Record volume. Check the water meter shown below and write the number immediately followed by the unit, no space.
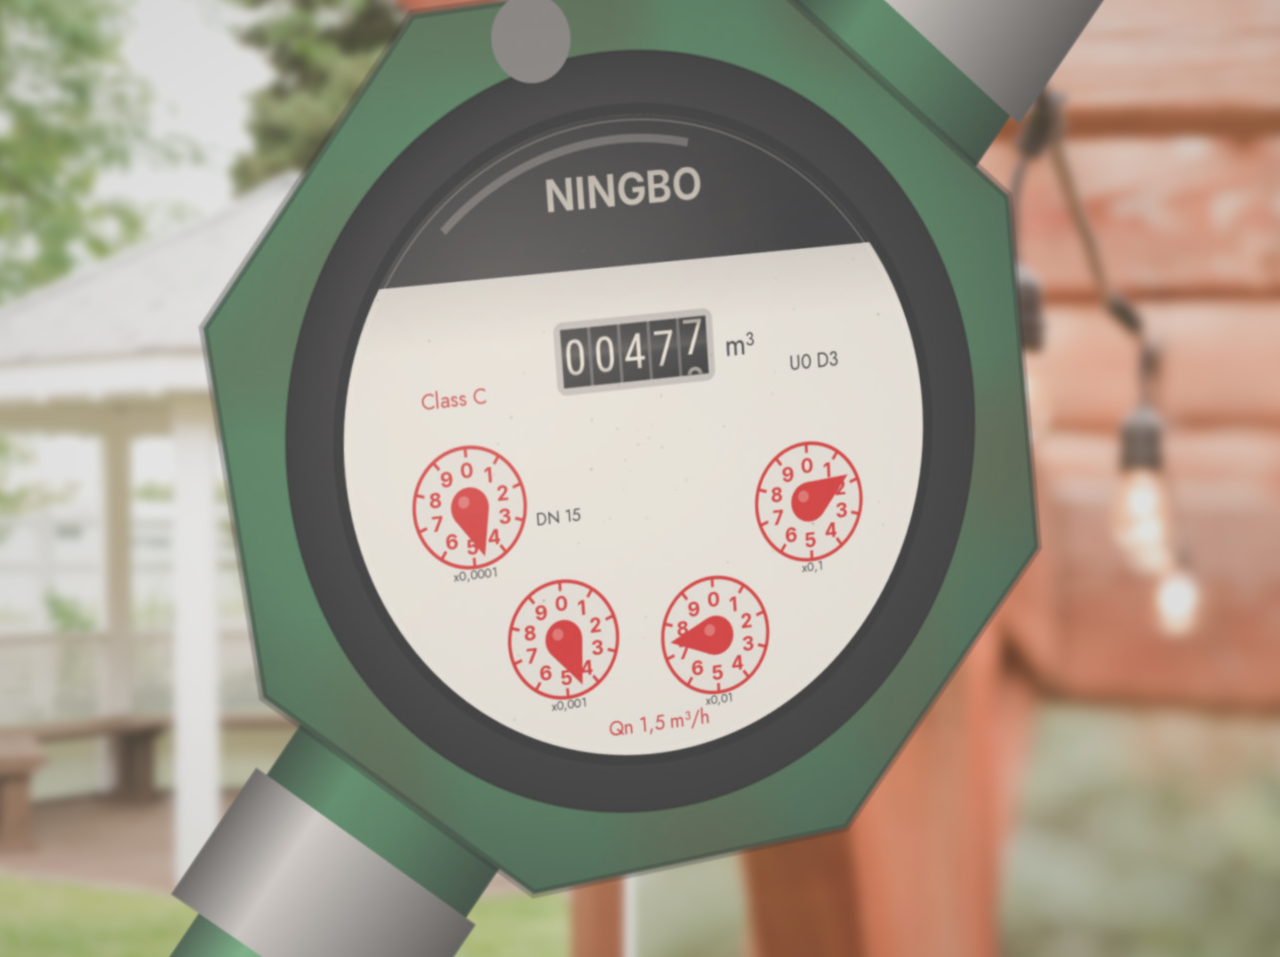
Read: 477.1744m³
